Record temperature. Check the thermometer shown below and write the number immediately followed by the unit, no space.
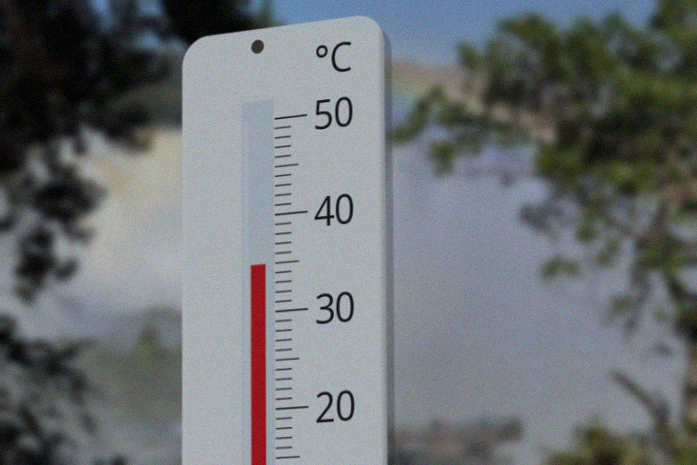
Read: 35°C
